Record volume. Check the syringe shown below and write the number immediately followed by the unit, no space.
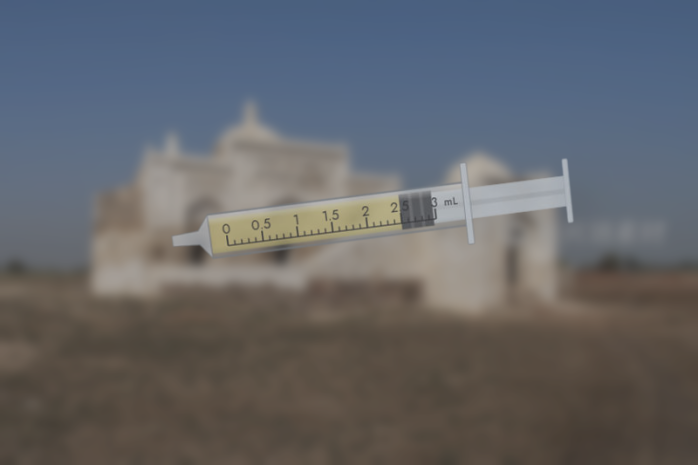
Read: 2.5mL
